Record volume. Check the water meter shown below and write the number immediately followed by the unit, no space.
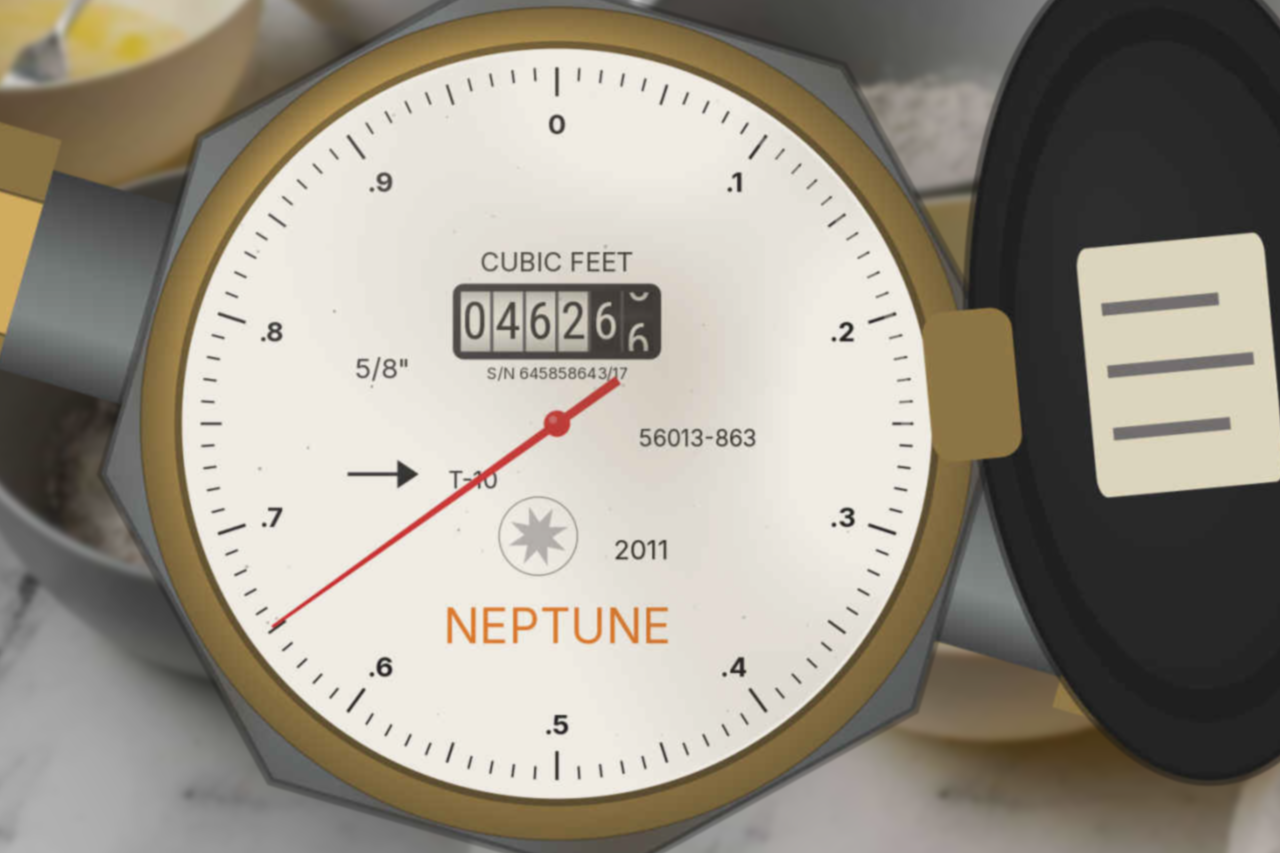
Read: 46265.65ft³
